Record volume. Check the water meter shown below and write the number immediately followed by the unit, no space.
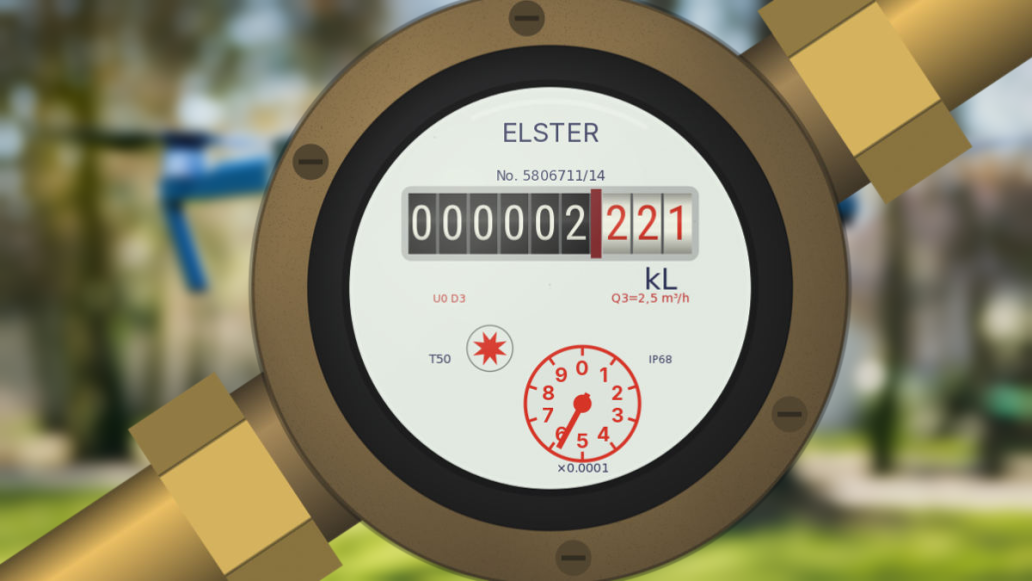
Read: 2.2215kL
